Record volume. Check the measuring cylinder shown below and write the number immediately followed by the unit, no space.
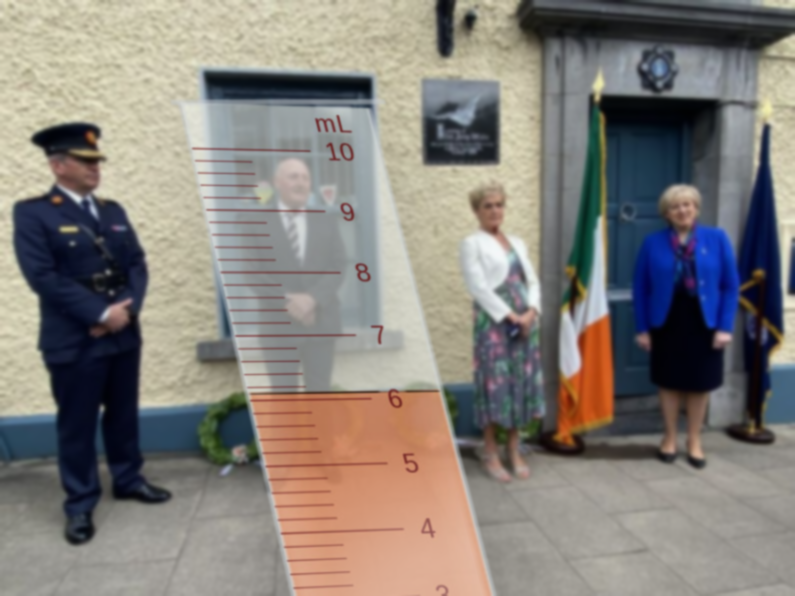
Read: 6.1mL
